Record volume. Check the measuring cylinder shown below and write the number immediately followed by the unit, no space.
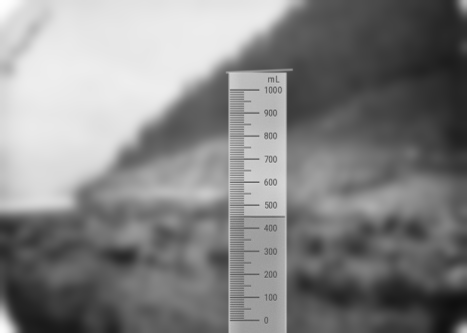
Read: 450mL
